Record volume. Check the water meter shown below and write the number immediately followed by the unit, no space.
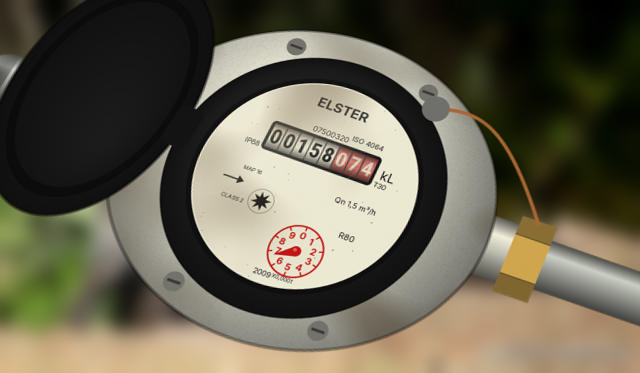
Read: 158.0746kL
